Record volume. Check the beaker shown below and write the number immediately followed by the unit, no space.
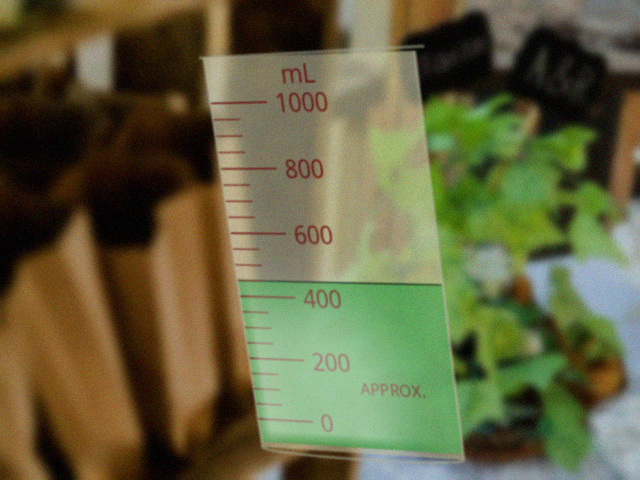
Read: 450mL
